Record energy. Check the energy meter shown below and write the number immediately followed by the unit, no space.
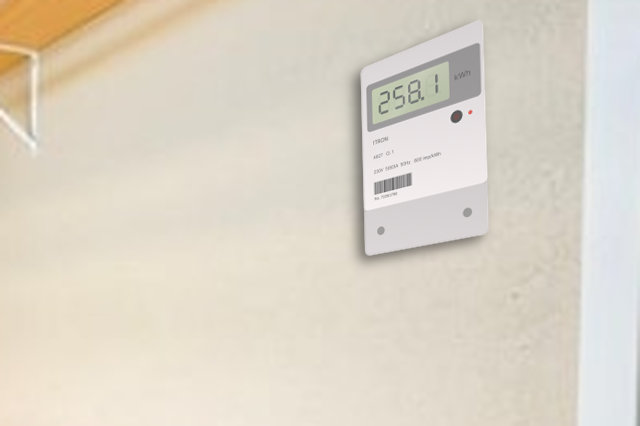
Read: 258.1kWh
